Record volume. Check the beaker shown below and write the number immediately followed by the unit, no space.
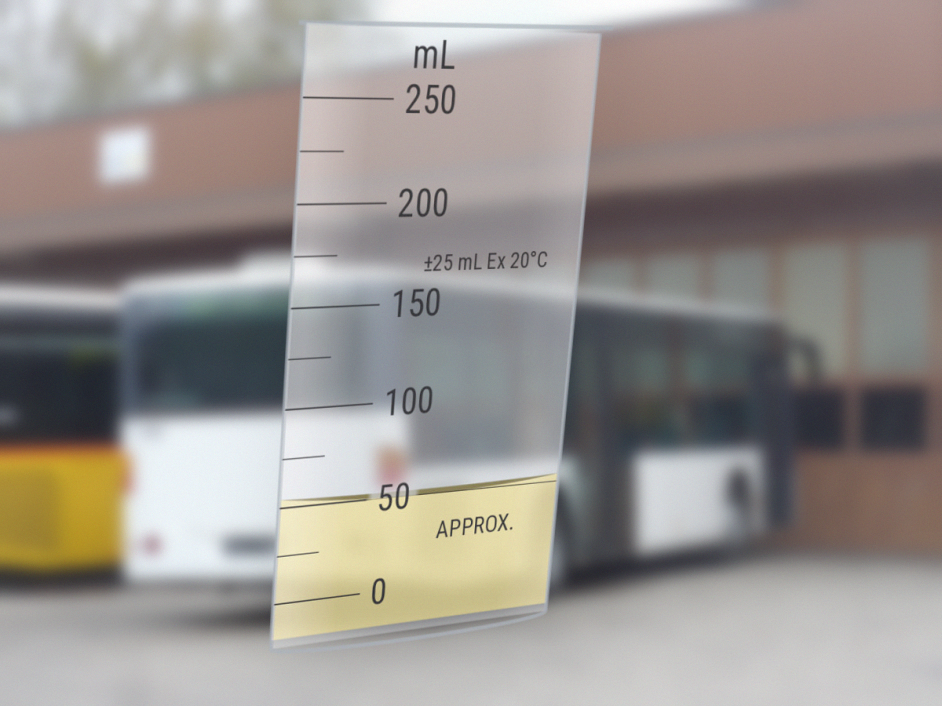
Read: 50mL
